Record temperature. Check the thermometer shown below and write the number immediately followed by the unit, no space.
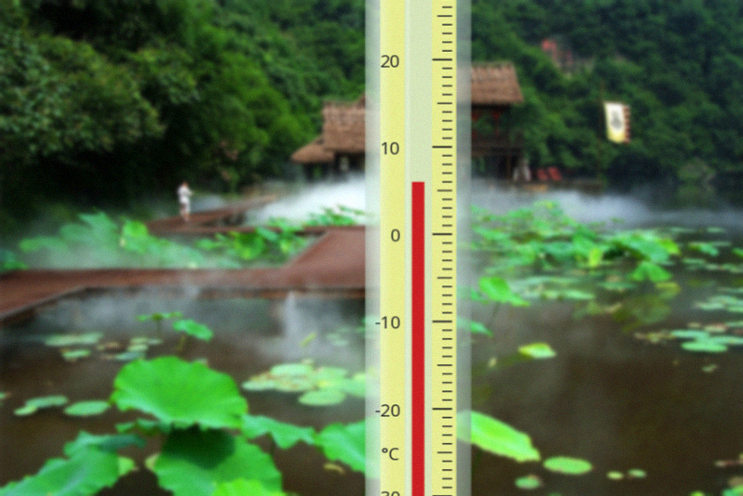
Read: 6°C
